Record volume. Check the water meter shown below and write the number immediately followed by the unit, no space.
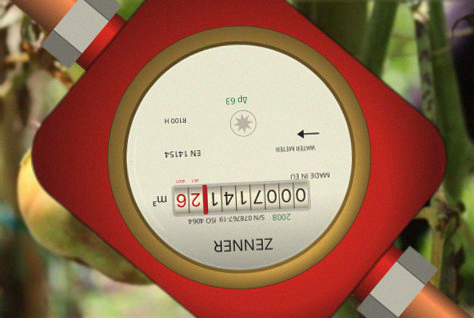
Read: 7141.26m³
